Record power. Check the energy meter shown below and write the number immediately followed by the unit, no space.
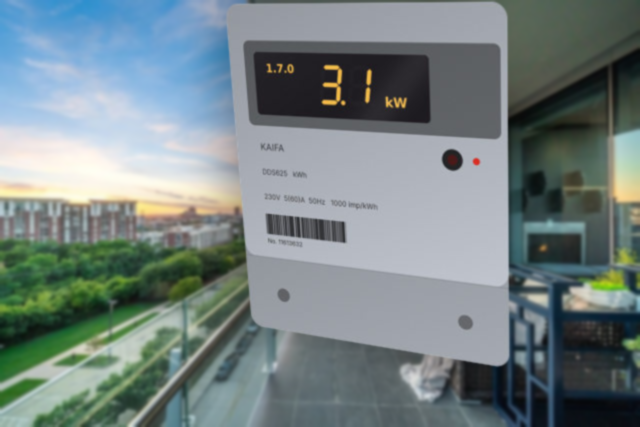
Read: 3.1kW
